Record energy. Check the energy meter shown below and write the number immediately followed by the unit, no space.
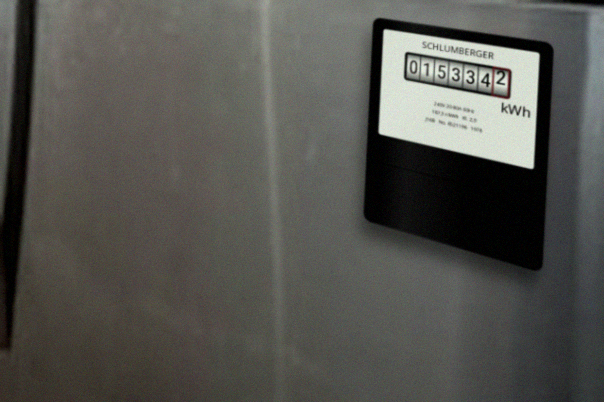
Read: 15334.2kWh
